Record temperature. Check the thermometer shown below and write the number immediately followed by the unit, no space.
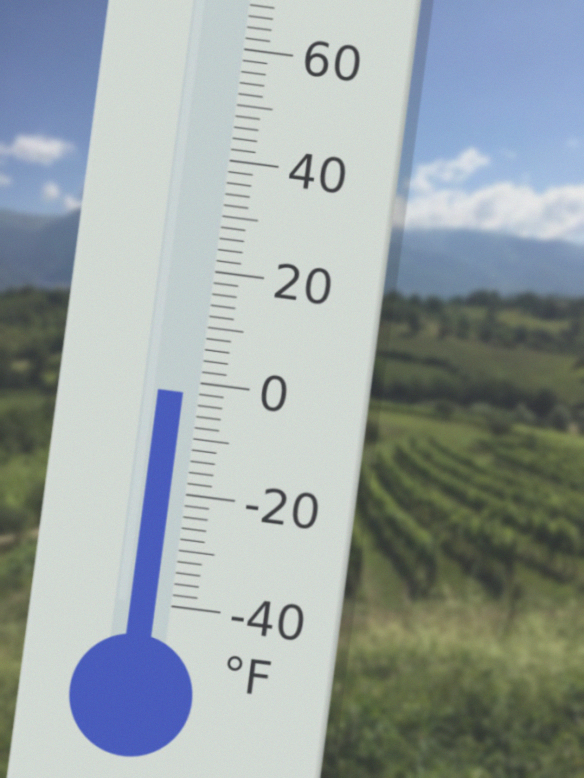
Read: -2°F
